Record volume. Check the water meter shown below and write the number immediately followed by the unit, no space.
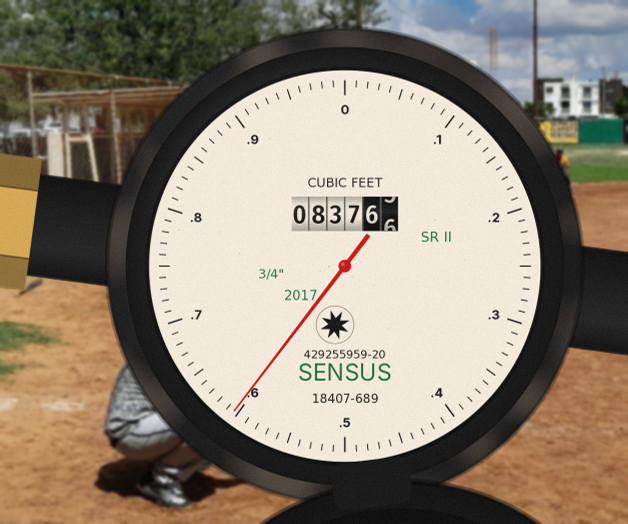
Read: 83765.60ft³
